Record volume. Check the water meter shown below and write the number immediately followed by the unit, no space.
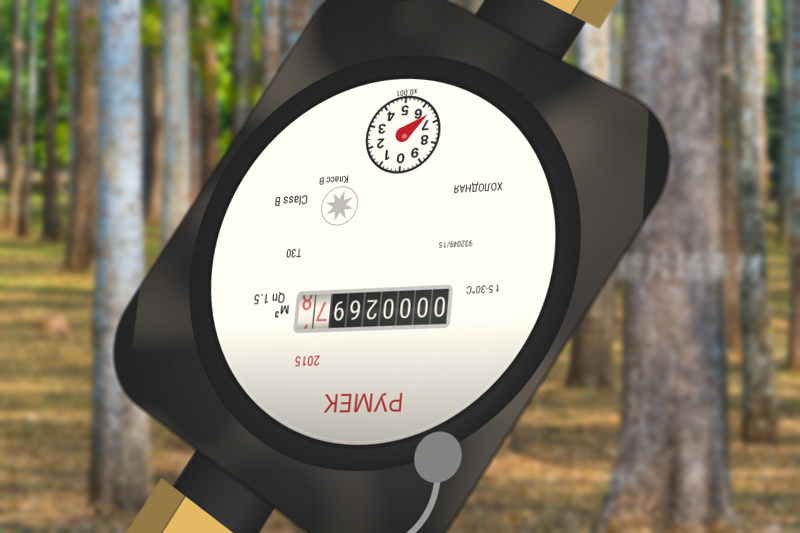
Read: 269.776m³
